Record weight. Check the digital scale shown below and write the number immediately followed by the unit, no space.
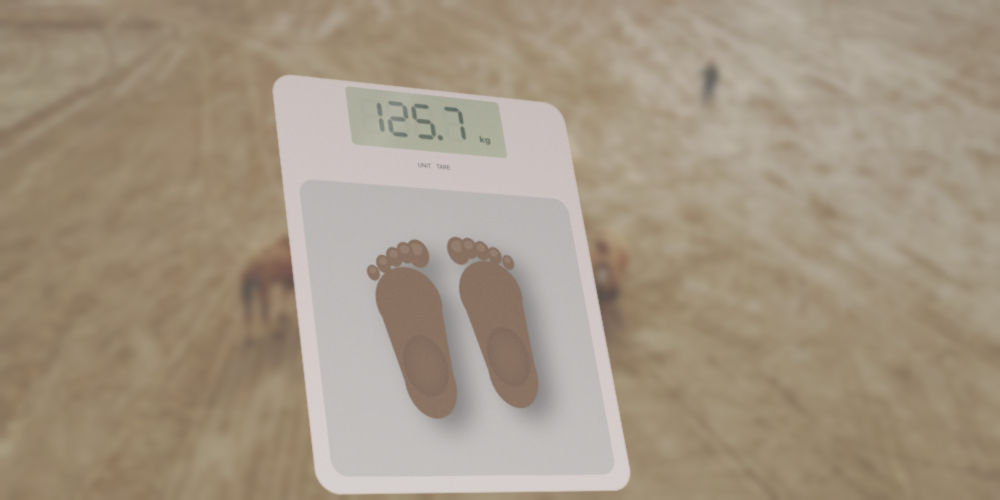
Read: 125.7kg
